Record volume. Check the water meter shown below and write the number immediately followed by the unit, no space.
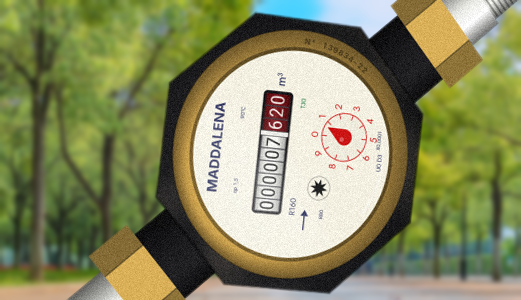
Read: 7.6200m³
